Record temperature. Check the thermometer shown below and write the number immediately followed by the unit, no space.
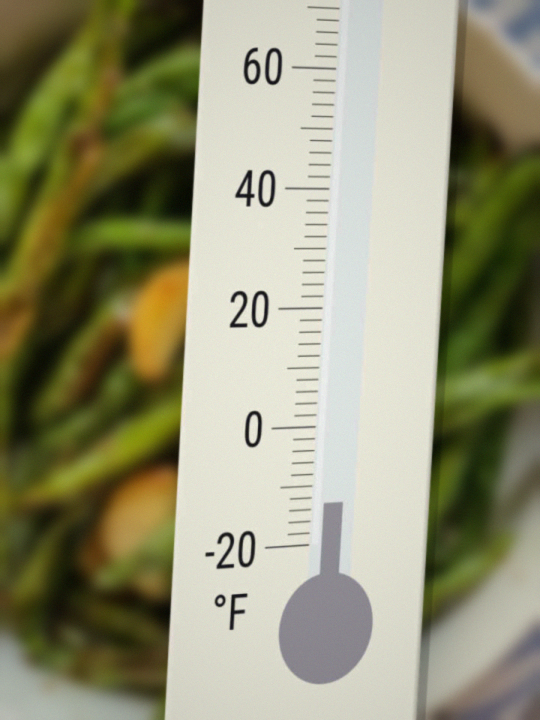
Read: -13°F
